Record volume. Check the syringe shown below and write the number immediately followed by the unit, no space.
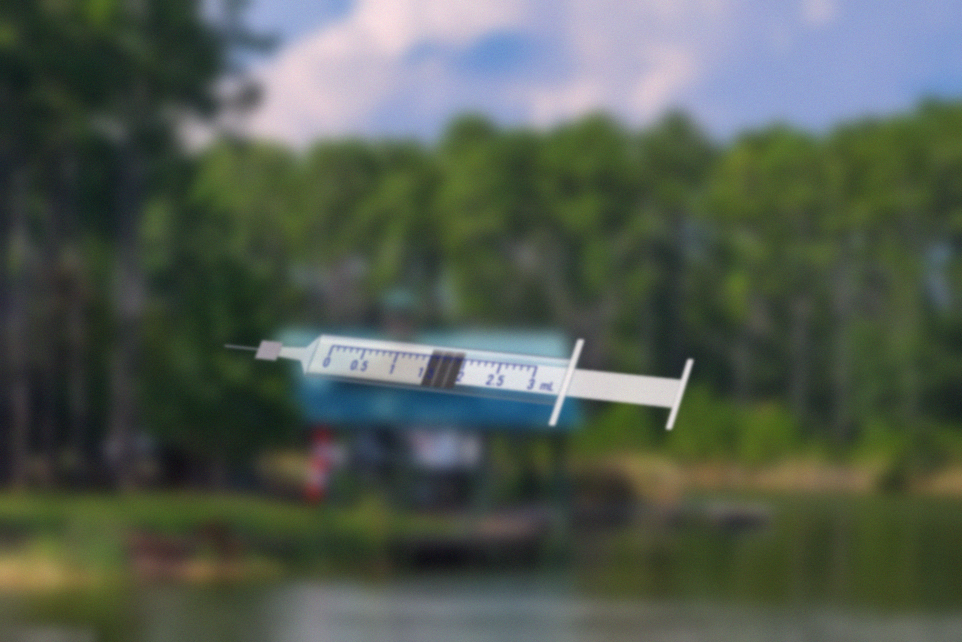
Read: 1.5mL
